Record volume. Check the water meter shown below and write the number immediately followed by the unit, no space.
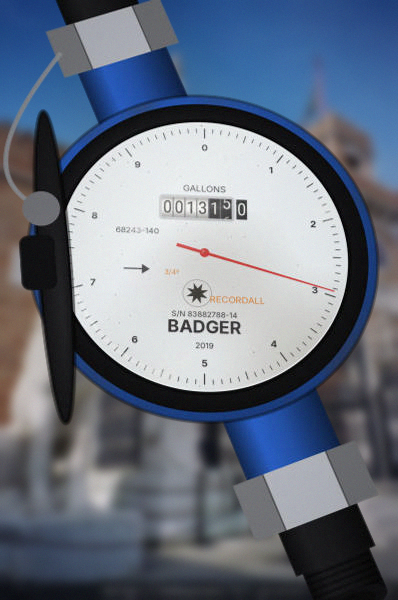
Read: 13152.9gal
